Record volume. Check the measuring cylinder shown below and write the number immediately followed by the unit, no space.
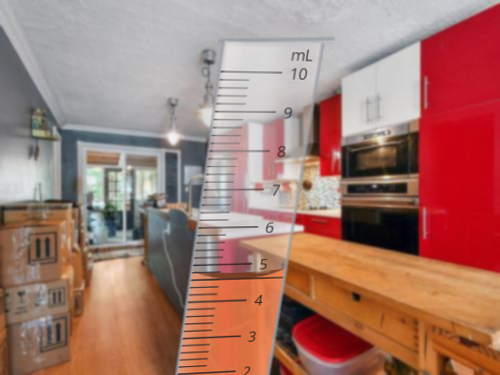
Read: 4.6mL
